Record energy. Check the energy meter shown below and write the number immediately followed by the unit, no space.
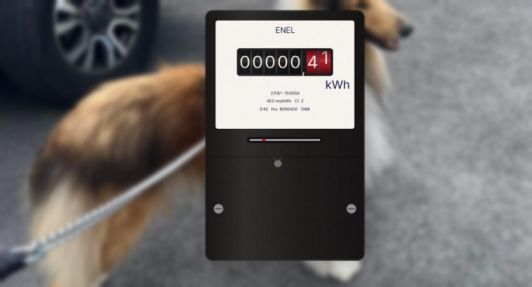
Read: 0.41kWh
